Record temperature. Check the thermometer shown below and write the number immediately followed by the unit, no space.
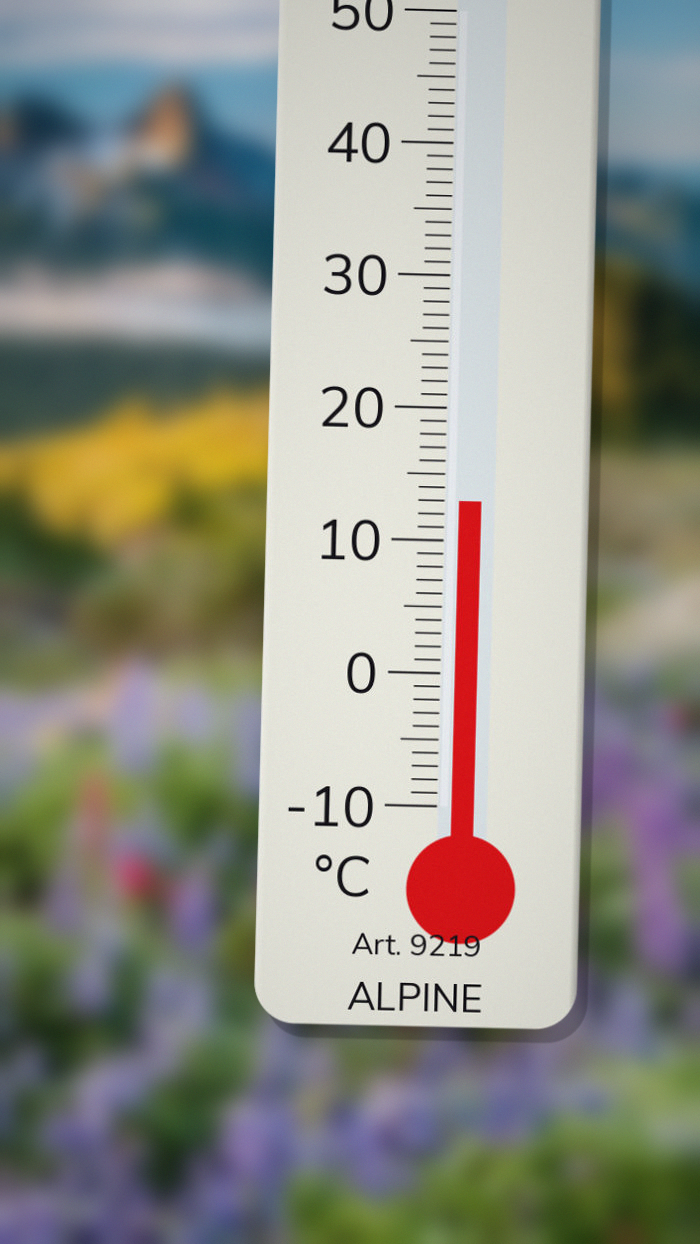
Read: 13°C
